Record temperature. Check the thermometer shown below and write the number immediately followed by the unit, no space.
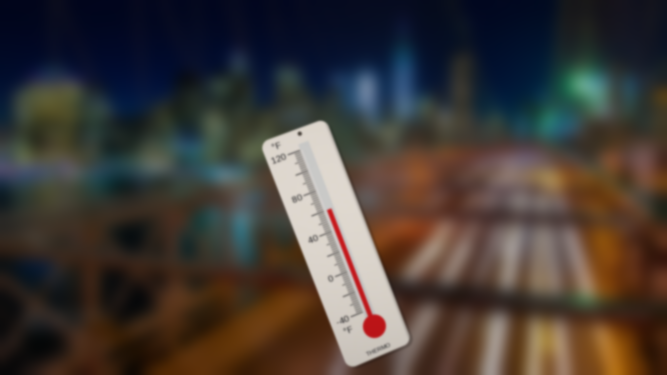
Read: 60°F
